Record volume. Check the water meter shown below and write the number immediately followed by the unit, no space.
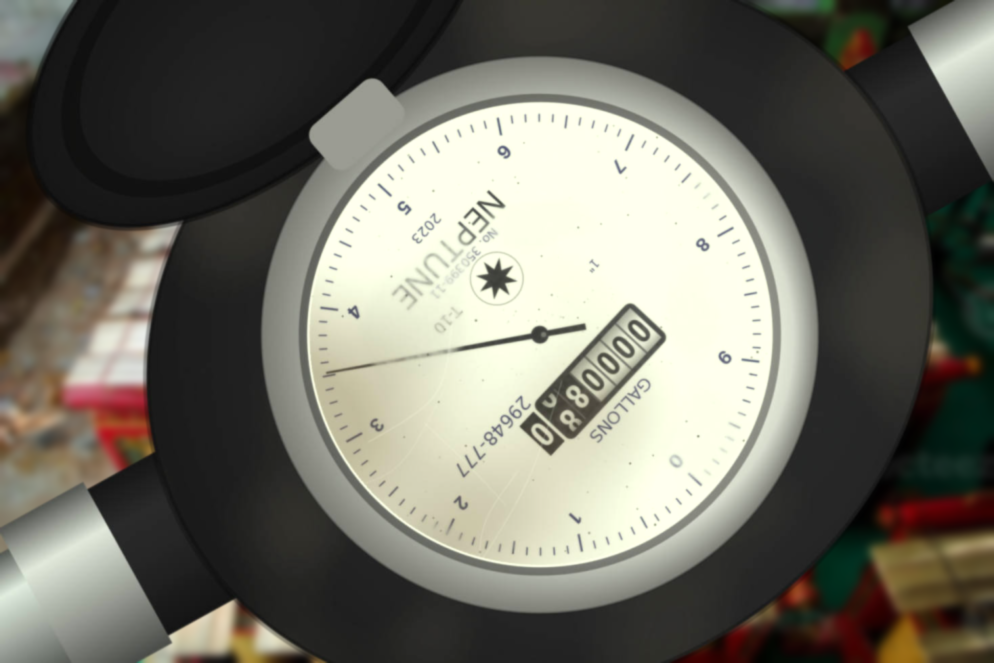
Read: 883.5gal
